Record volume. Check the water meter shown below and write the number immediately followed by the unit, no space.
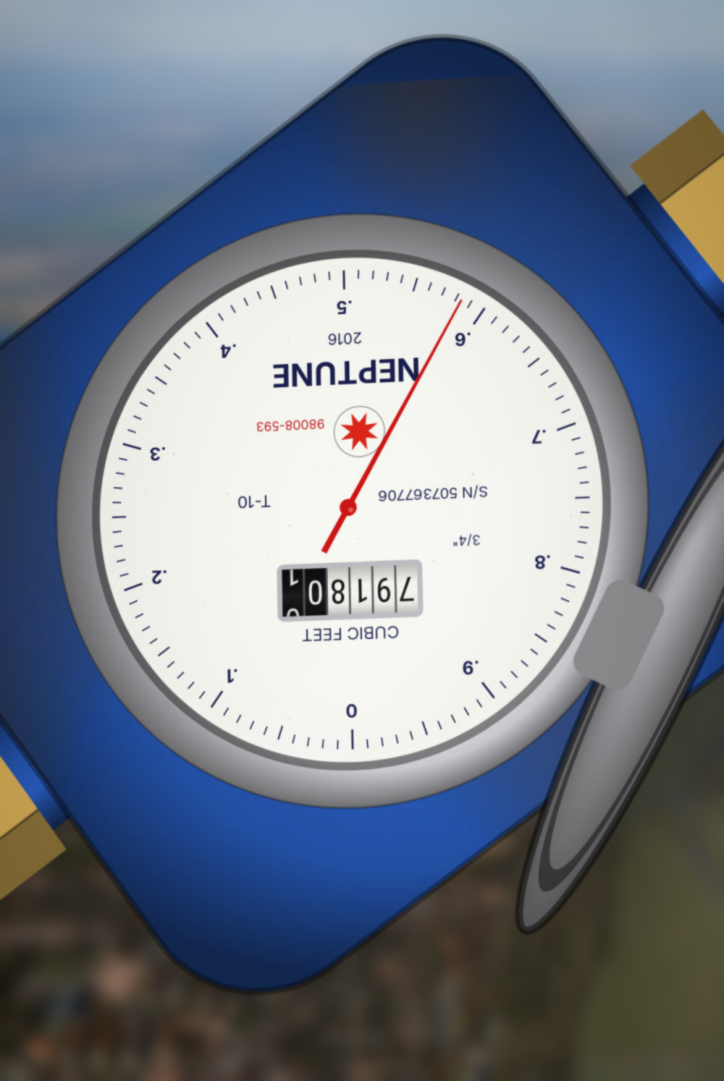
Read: 791800.58ft³
